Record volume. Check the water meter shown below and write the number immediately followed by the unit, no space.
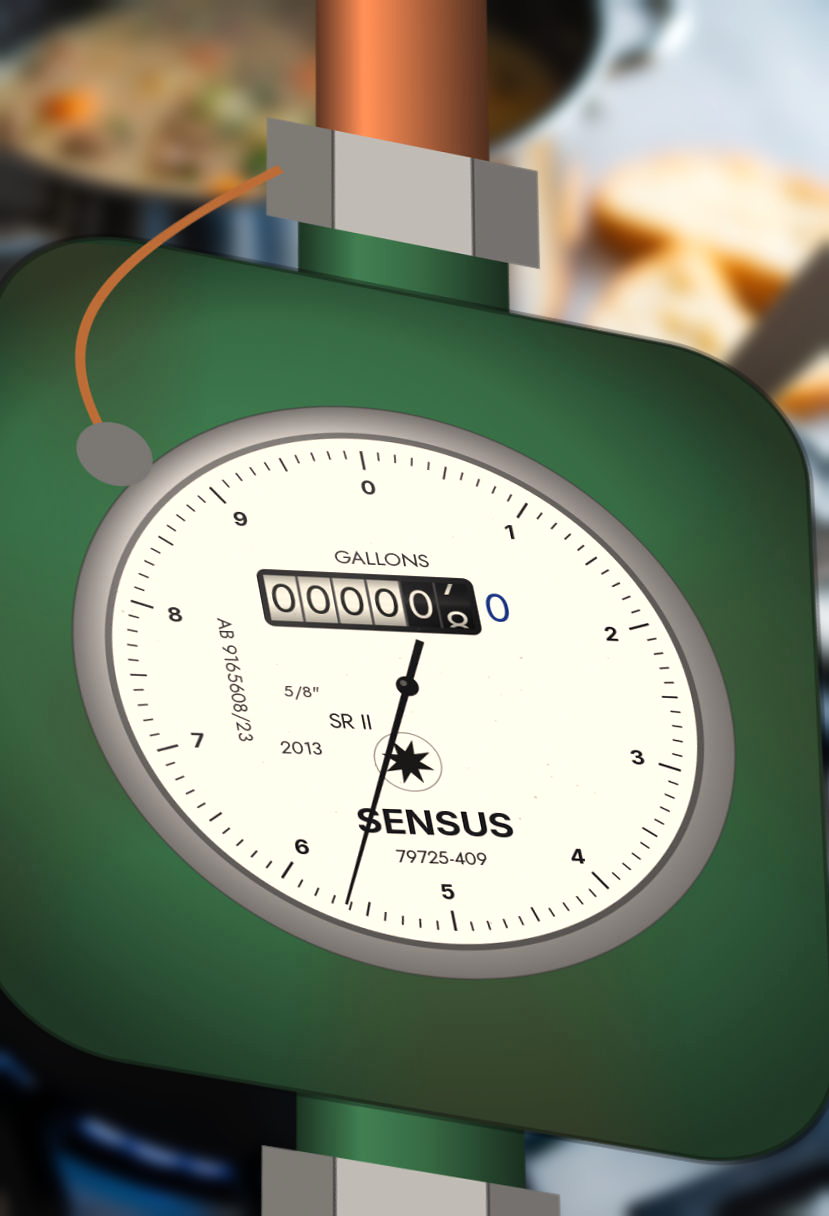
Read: 75.6gal
